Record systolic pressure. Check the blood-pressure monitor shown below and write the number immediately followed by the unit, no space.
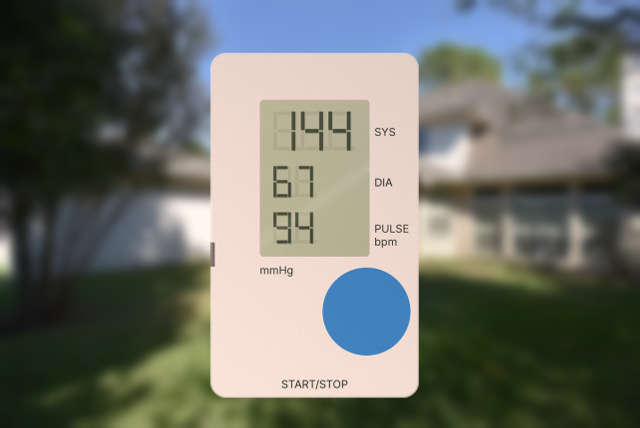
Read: 144mmHg
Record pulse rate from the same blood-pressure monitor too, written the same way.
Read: 94bpm
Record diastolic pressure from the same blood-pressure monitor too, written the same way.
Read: 67mmHg
